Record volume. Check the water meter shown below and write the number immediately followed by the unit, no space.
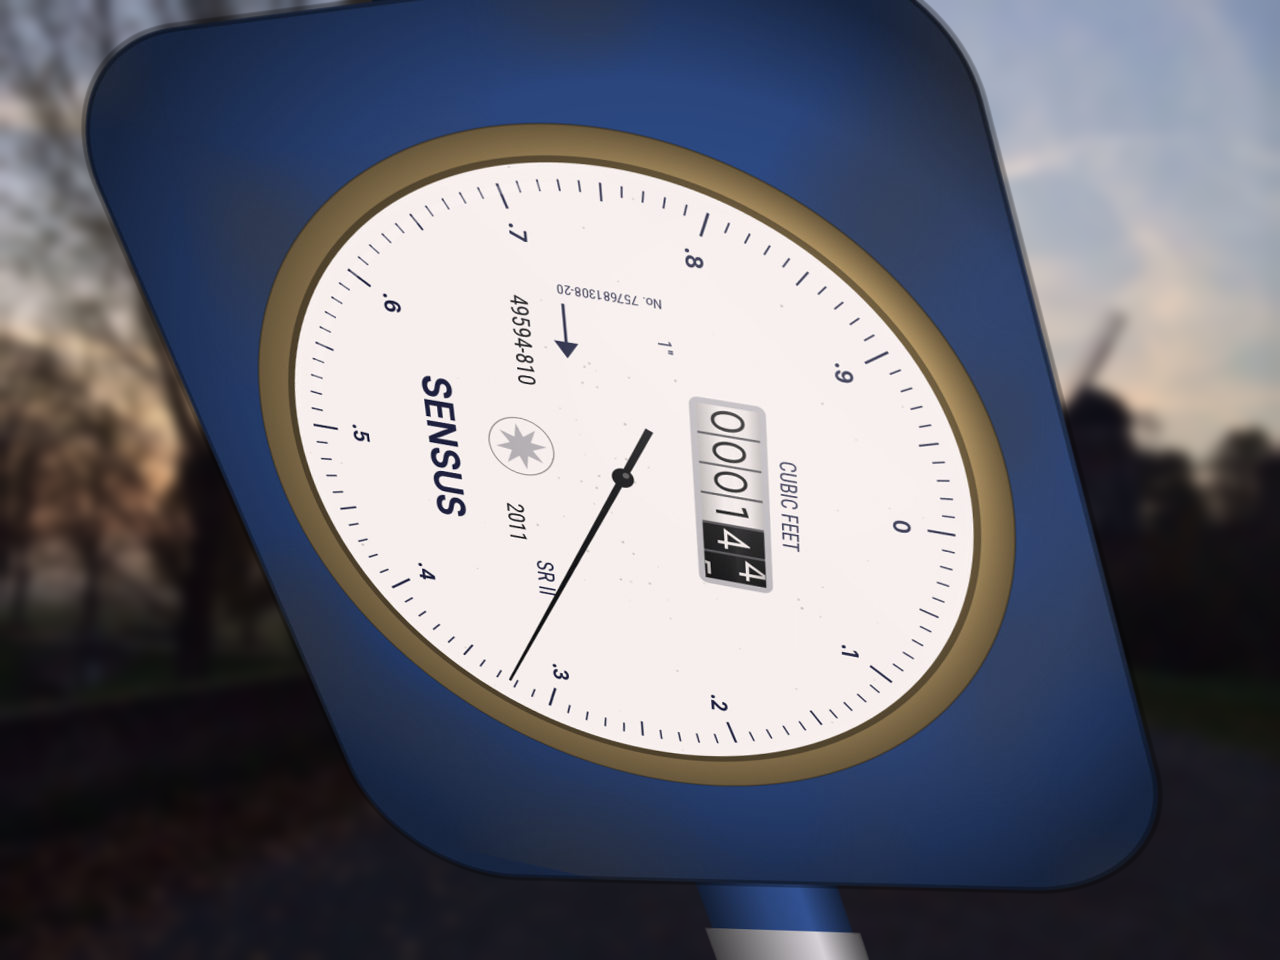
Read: 144.32ft³
